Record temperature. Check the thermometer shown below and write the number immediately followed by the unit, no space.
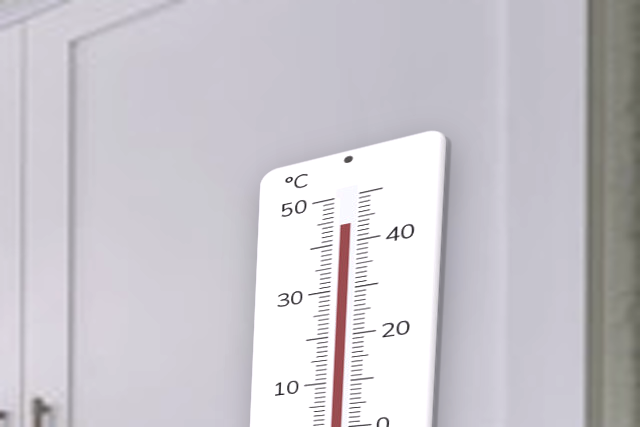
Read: 44°C
